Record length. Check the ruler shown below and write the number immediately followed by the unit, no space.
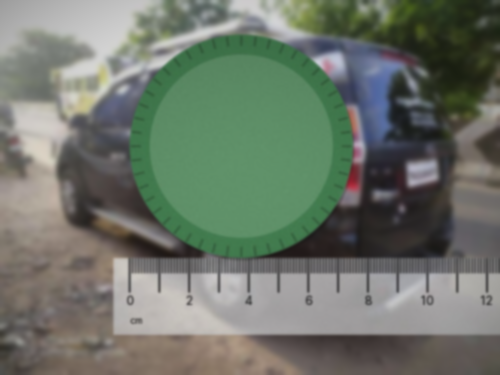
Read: 7.5cm
